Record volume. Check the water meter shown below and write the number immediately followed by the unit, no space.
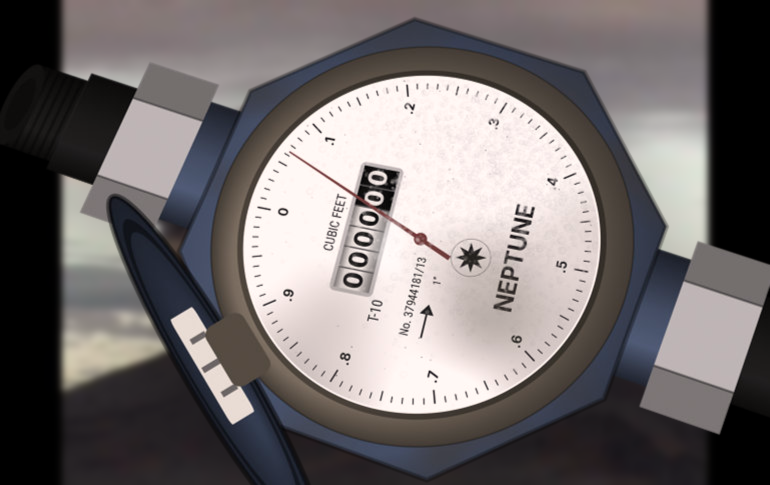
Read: 0.06ft³
